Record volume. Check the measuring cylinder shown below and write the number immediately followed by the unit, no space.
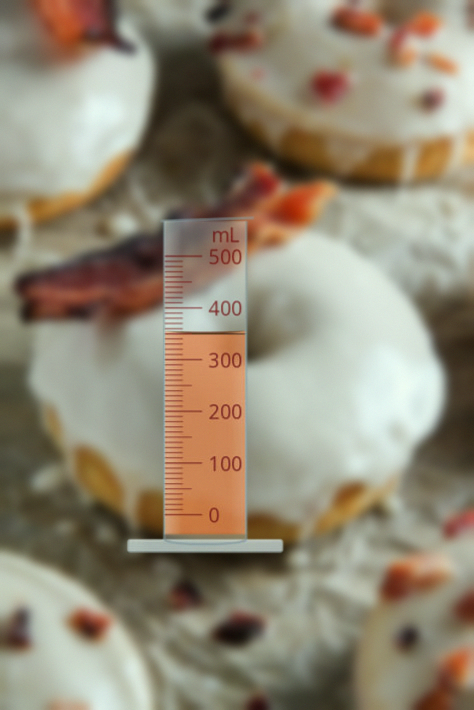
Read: 350mL
